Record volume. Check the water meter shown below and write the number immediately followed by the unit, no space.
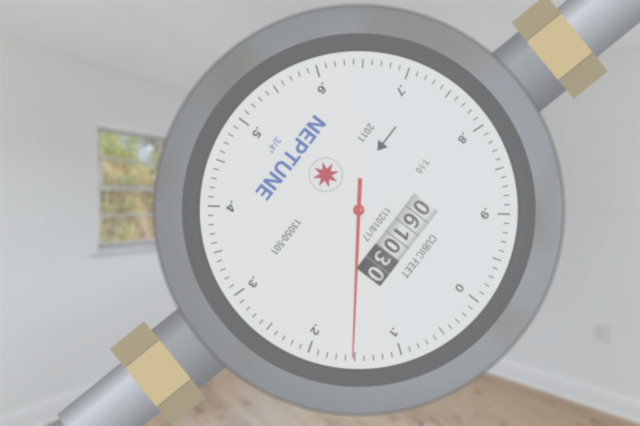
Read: 61030.15ft³
